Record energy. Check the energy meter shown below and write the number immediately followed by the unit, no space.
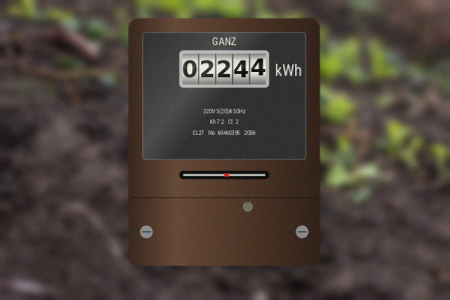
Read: 2244kWh
